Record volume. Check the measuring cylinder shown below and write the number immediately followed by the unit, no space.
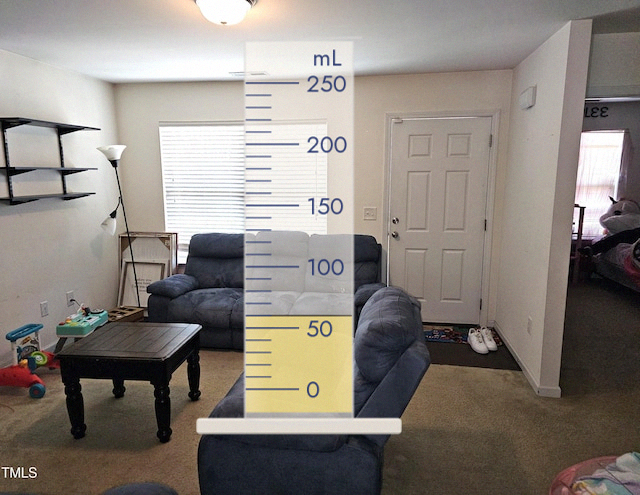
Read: 60mL
